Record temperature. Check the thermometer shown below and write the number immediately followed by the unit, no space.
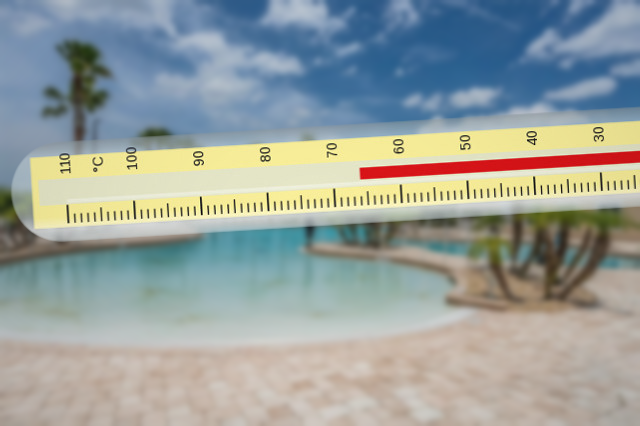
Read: 66°C
